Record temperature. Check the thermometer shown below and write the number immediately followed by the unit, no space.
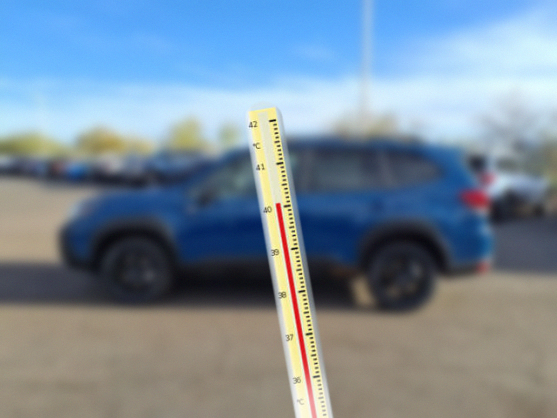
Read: 40.1°C
